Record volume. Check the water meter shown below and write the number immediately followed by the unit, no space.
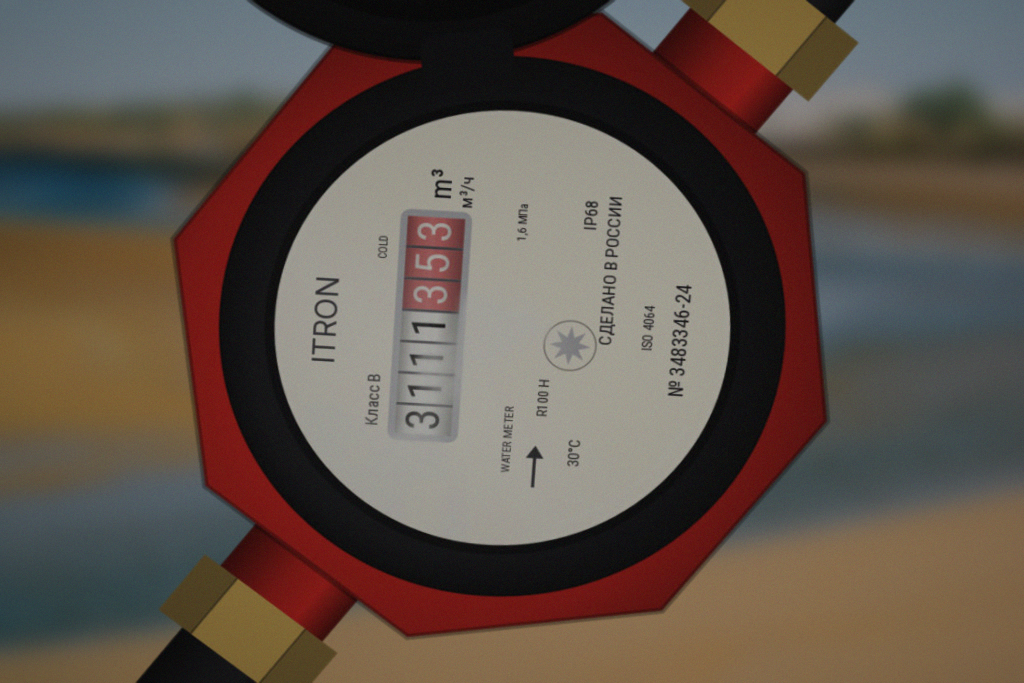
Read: 3111.353m³
